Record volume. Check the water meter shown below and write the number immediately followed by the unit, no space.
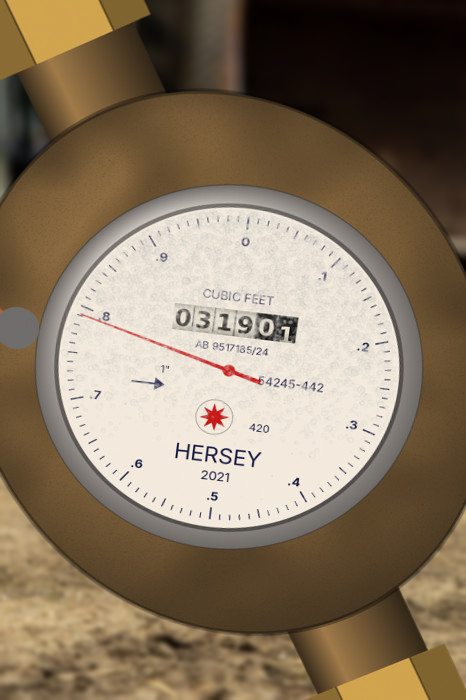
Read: 31900.79ft³
